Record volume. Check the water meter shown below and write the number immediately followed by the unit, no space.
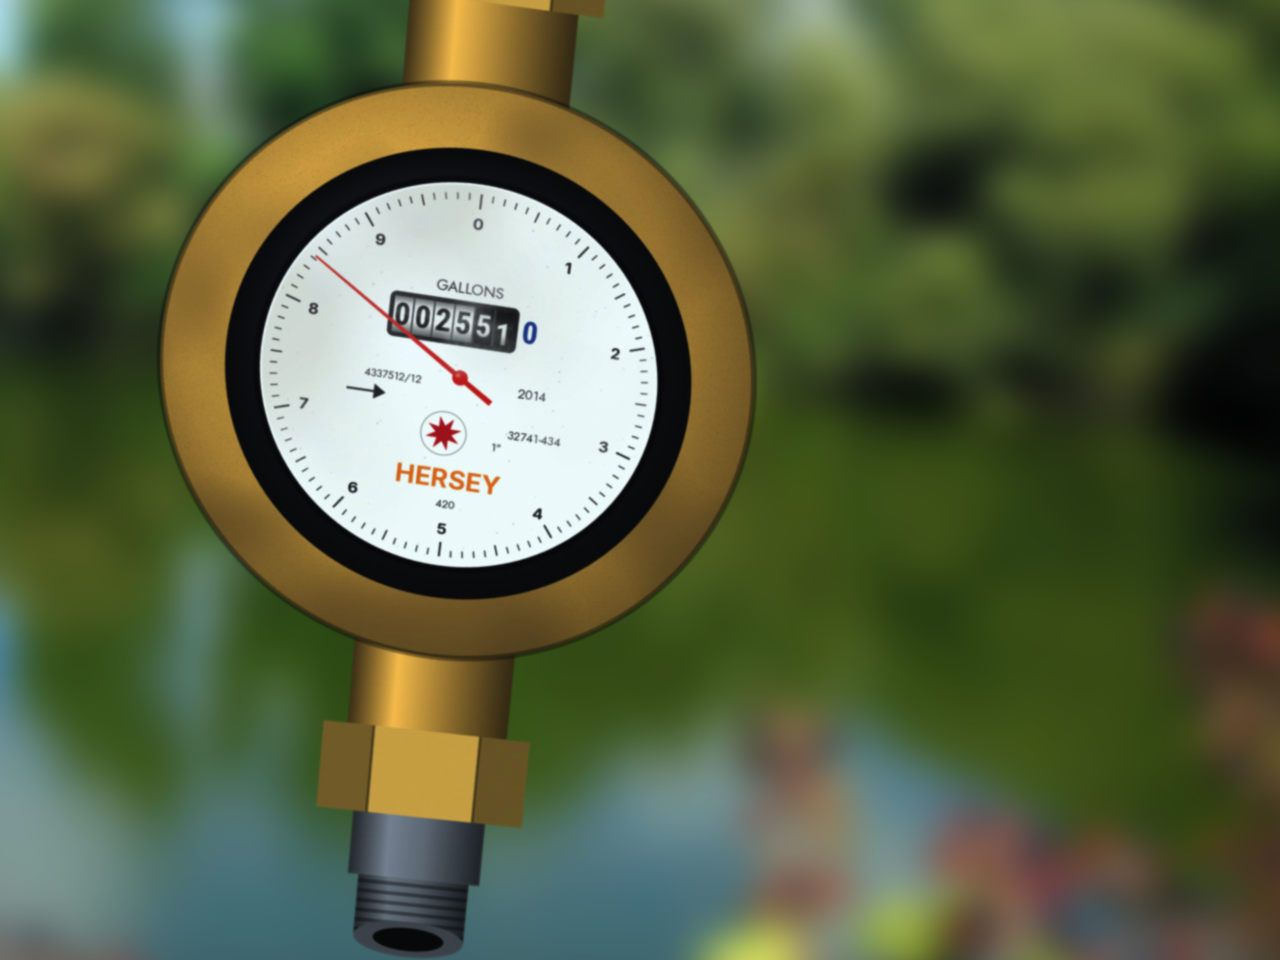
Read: 25508.4gal
